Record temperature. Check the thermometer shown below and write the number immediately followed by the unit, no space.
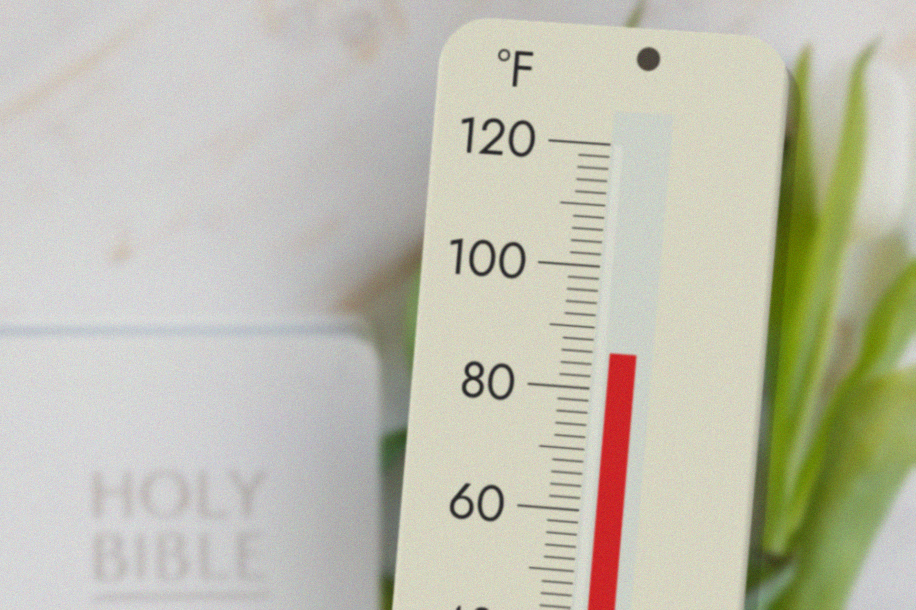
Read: 86°F
